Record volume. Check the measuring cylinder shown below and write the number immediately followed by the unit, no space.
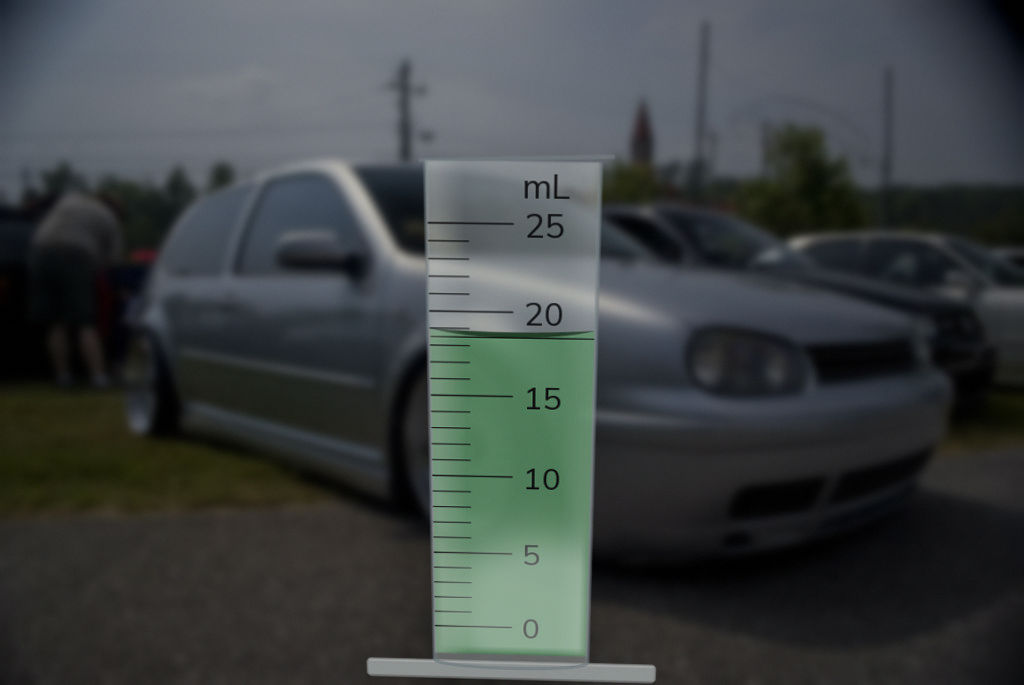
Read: 18.5mL
